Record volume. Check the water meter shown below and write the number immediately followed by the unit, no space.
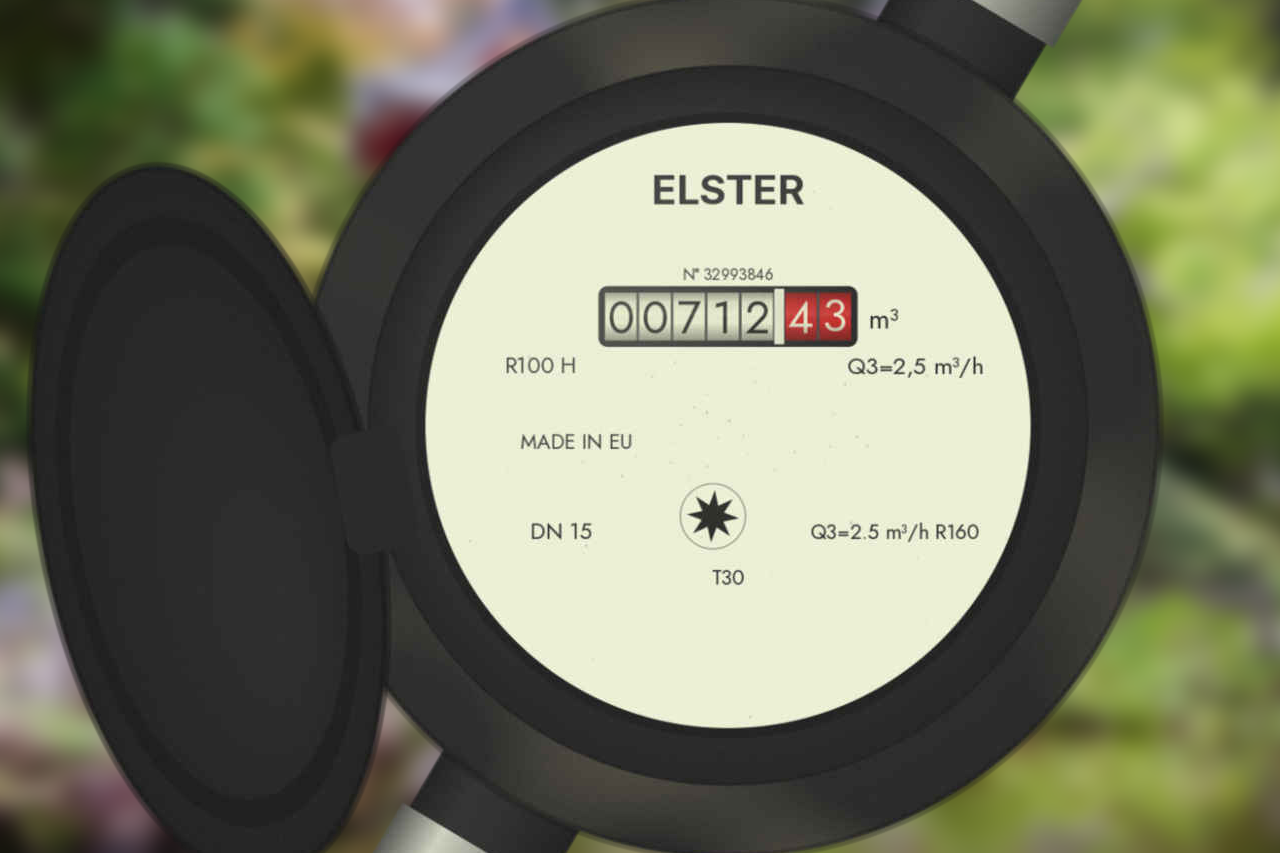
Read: 712.43m³
